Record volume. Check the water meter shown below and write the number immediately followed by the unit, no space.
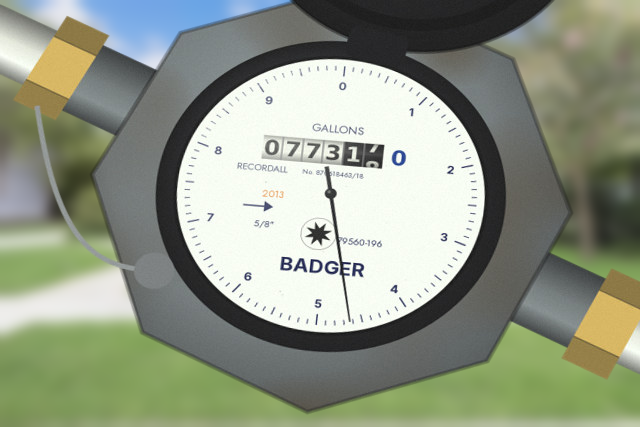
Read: 773174.6gal
